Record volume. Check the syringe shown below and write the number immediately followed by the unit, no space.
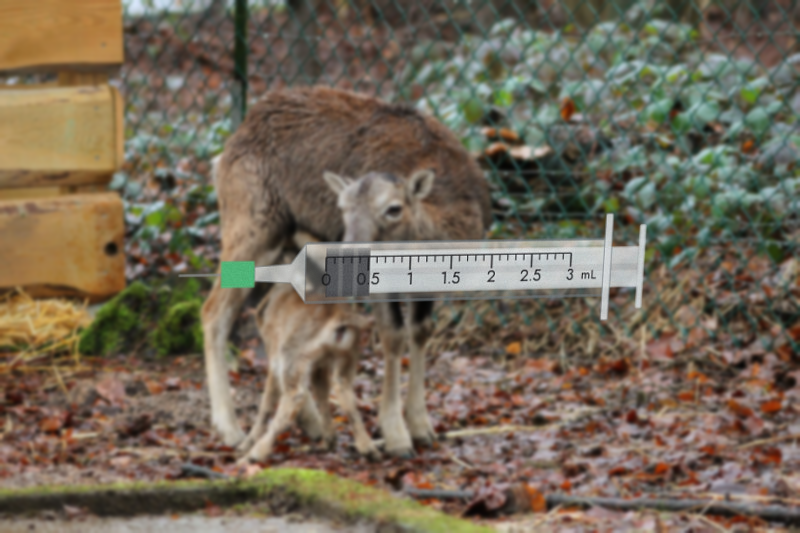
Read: 0mL
